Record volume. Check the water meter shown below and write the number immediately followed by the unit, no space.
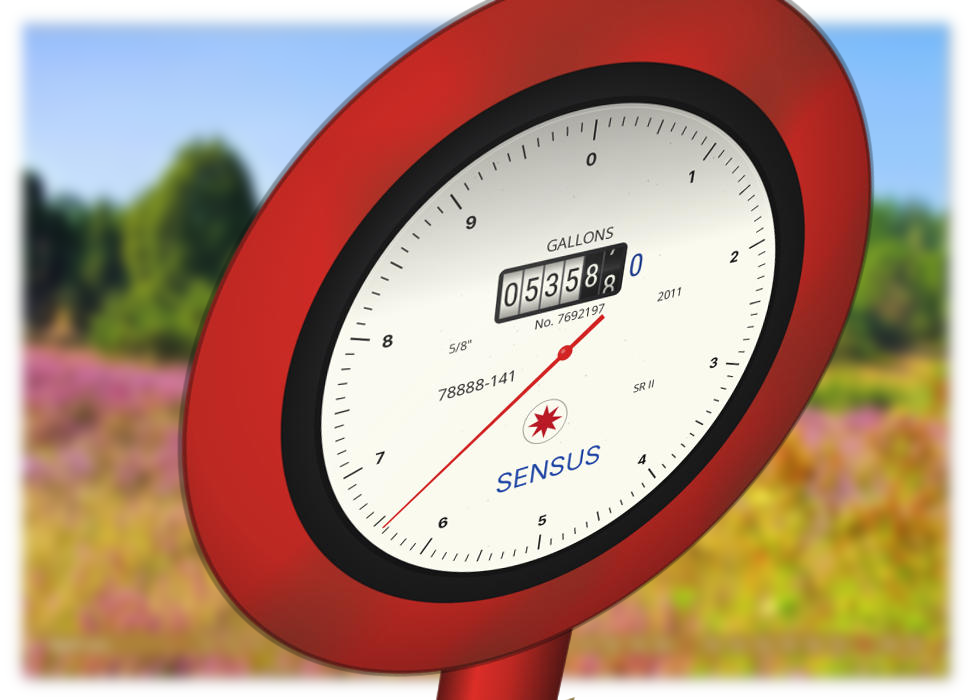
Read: 535876.4gal
